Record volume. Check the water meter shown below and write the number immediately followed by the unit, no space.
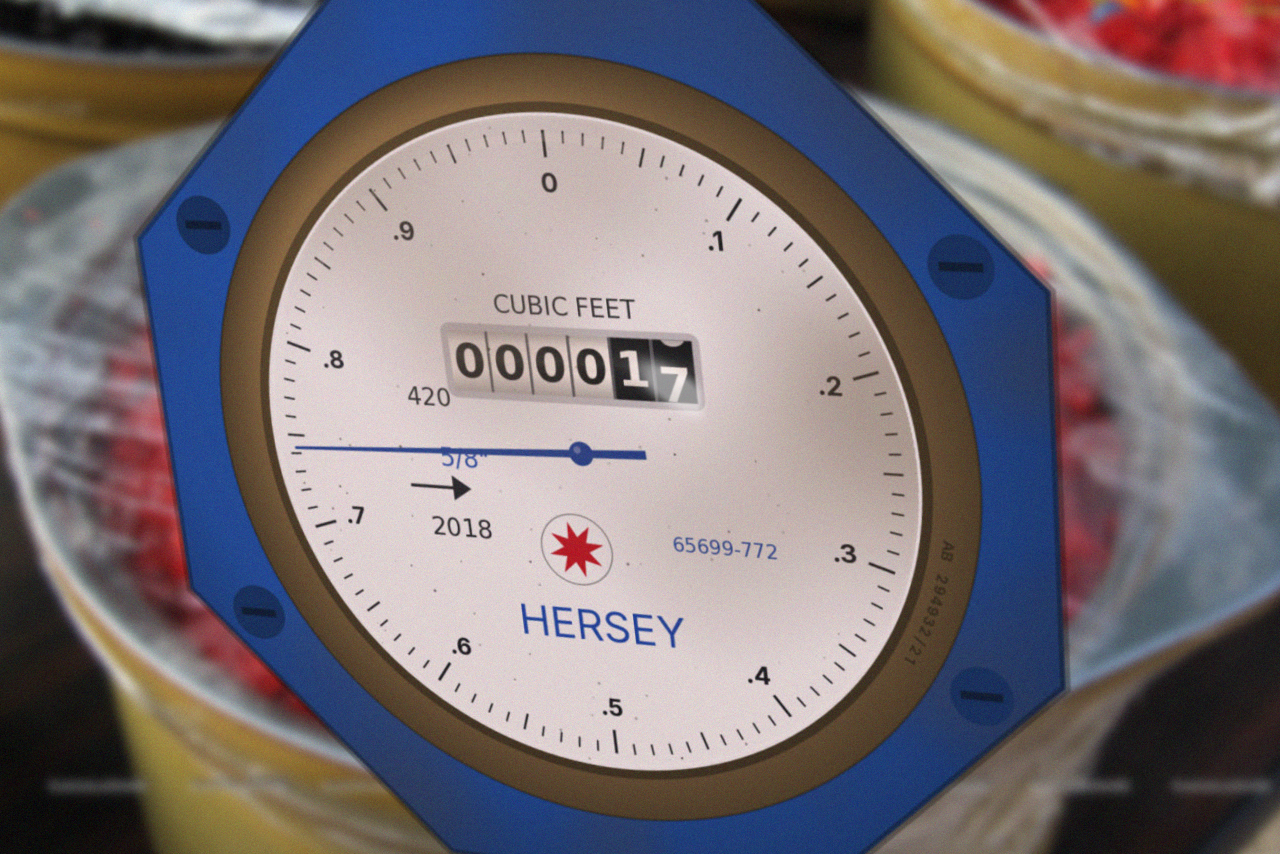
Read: 16.74ft³
